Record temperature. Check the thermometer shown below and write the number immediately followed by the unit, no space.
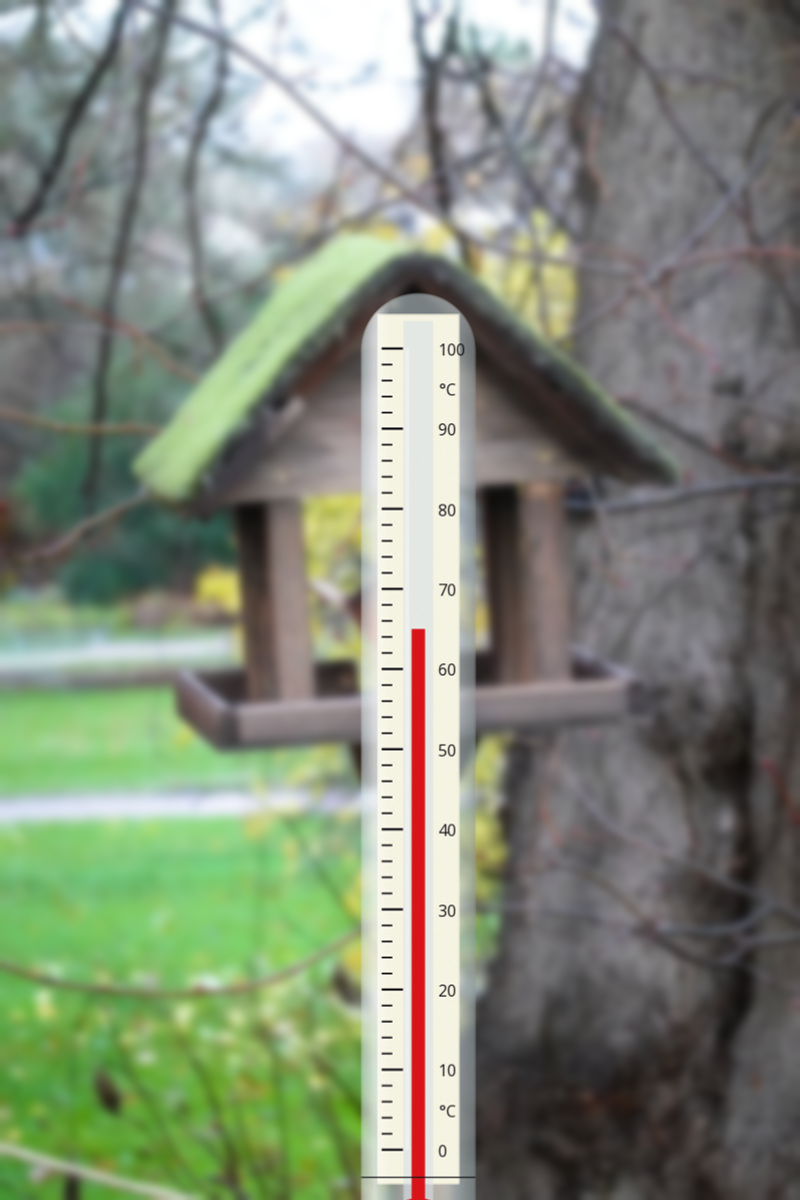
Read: 65°C
